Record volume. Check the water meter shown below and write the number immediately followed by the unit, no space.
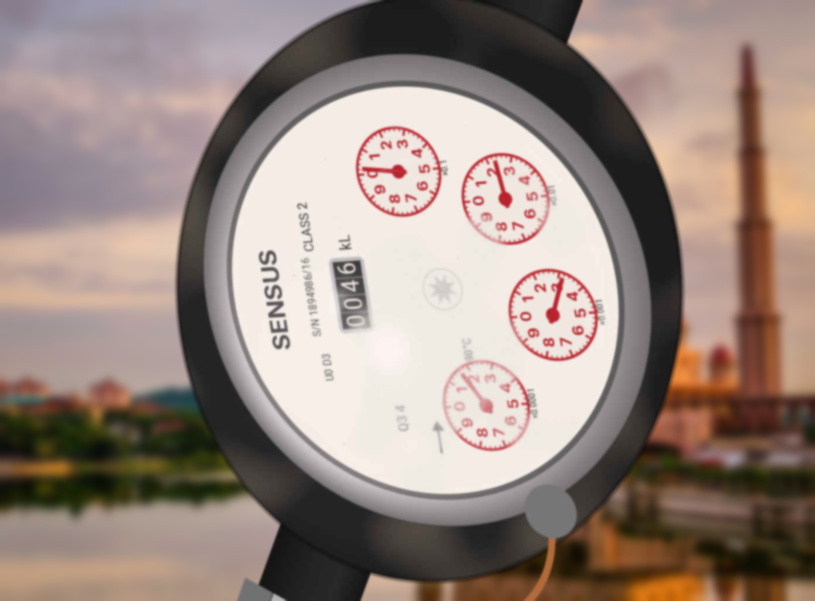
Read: 46.0231kL
